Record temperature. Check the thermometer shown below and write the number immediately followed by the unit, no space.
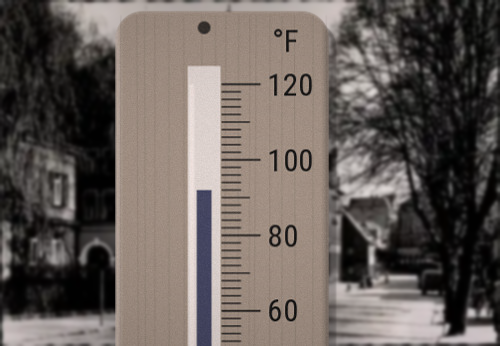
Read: 92°F
